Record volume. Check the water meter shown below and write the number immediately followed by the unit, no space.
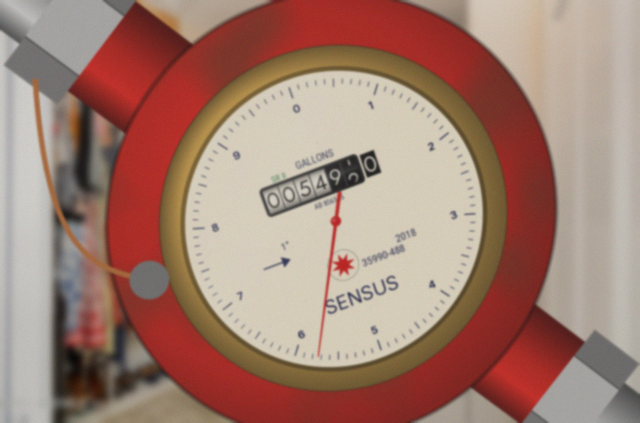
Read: 54915.7gal
